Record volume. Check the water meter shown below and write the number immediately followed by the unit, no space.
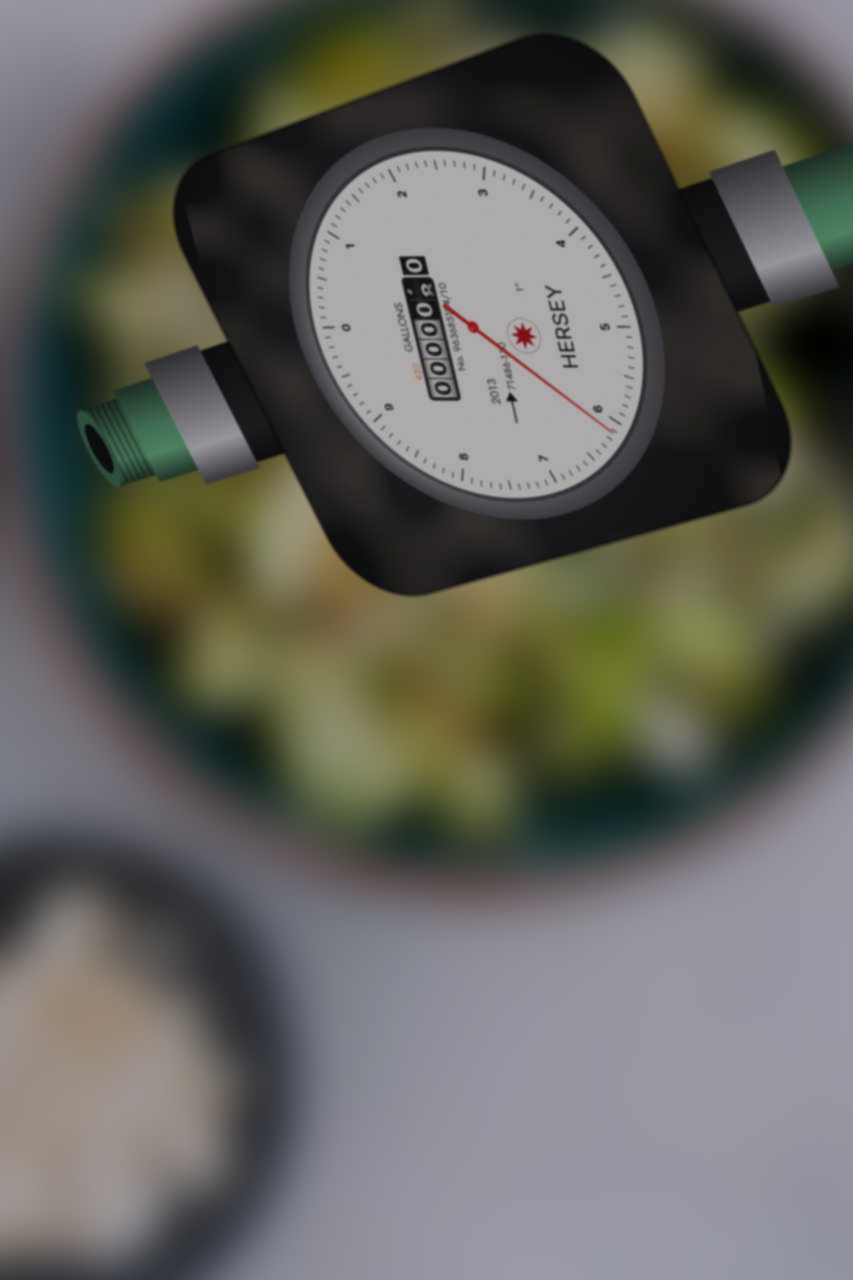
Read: 76.1gal
